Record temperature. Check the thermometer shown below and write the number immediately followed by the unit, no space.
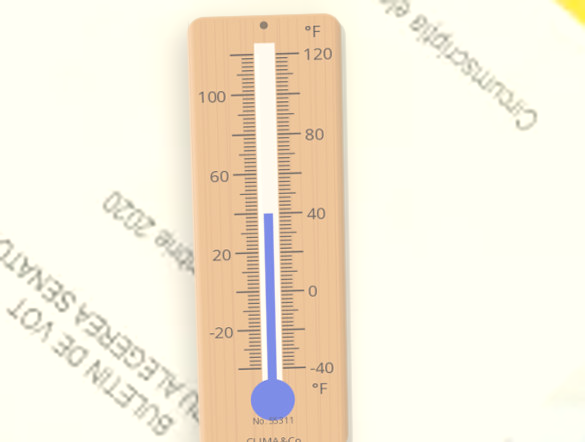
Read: 40°F
